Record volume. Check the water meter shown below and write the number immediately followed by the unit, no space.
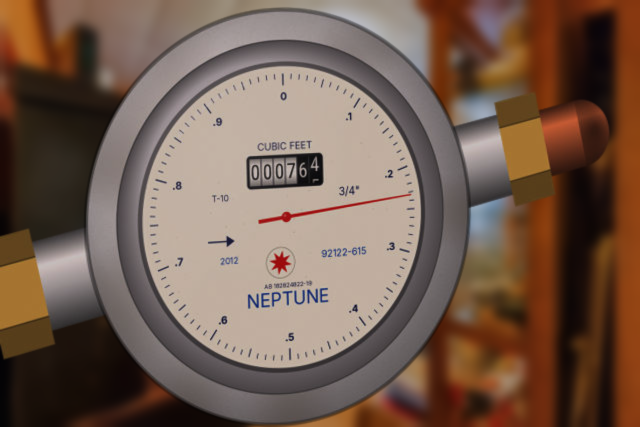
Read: 764.23ft³
